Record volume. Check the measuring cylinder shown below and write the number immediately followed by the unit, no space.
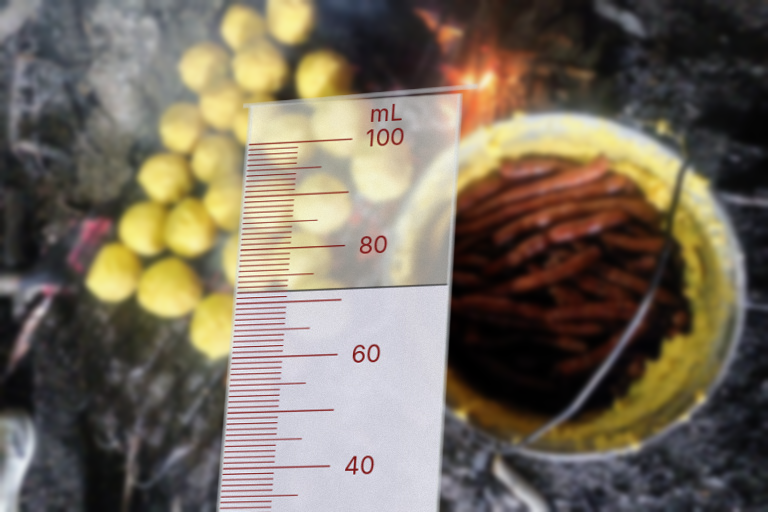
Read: 72mL
